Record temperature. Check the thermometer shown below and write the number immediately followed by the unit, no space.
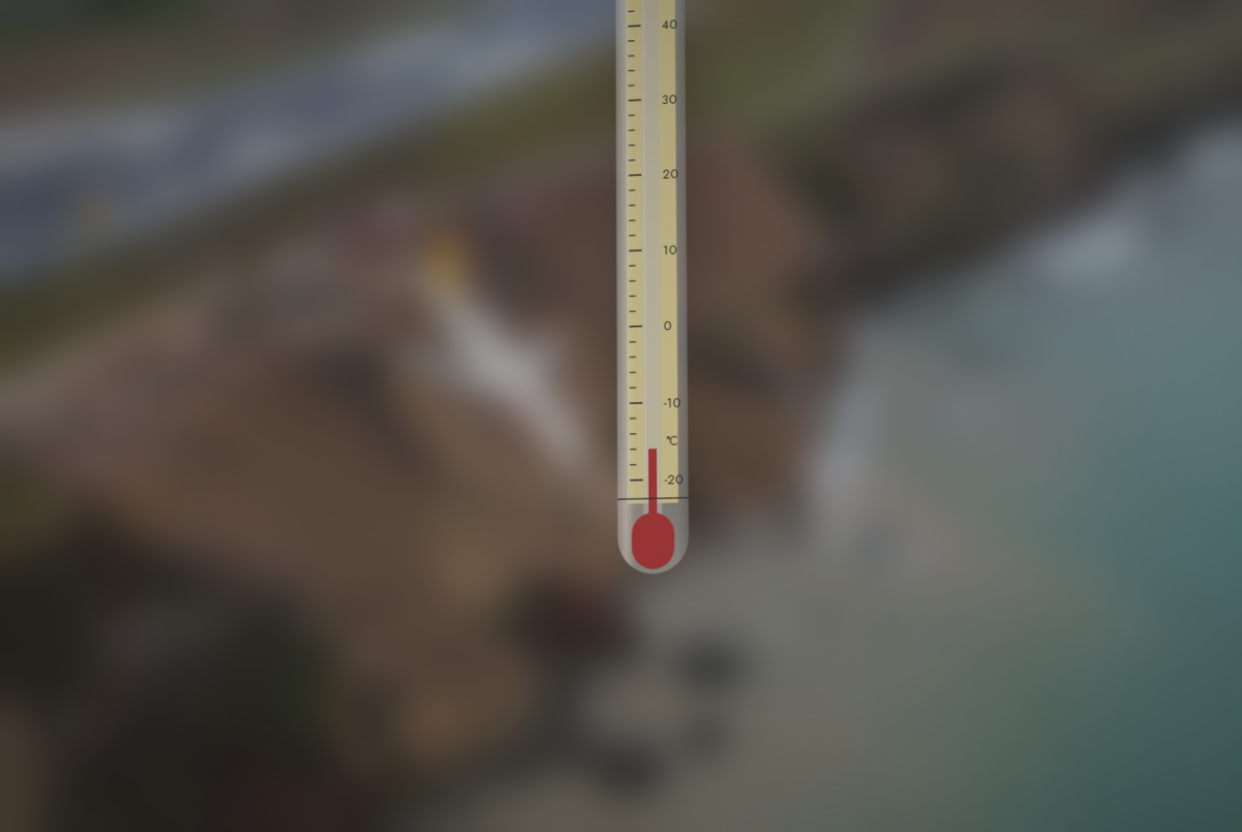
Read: -16°C
